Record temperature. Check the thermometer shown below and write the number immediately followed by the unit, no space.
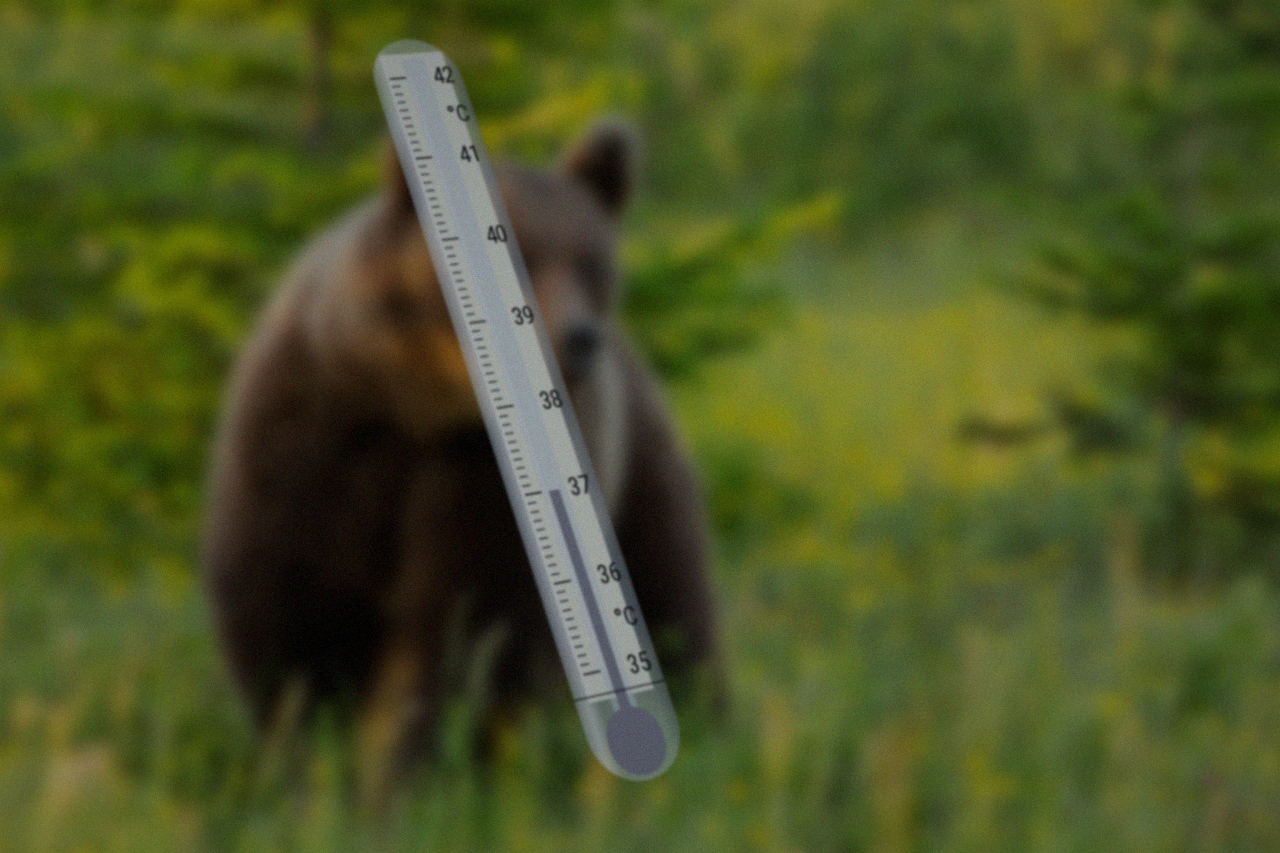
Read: 37°C
